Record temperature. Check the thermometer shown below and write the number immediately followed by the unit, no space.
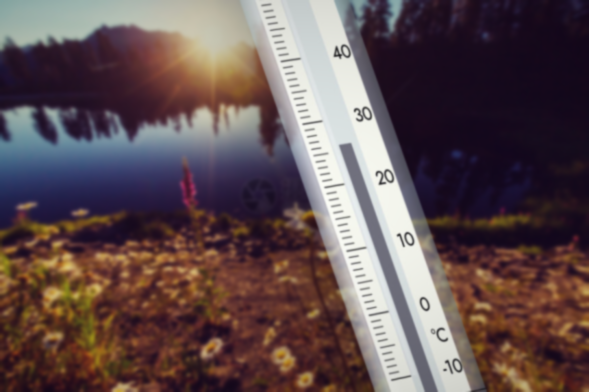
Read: 26°C
